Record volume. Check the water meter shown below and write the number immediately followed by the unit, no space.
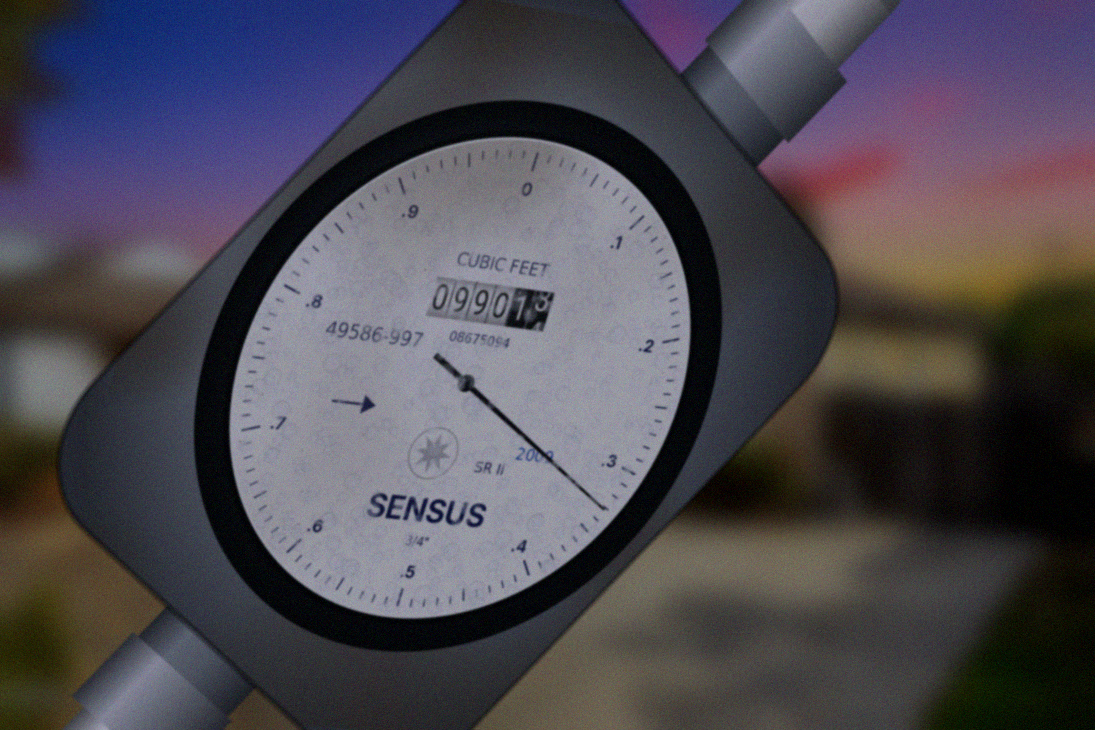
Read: 99013.33ft³
